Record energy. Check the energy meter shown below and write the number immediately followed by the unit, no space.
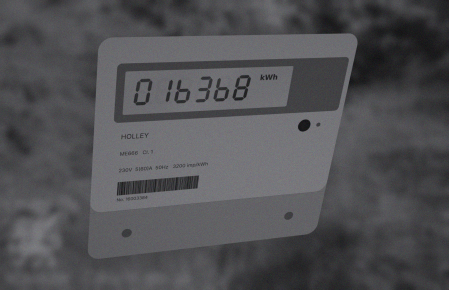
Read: 16368kWh
